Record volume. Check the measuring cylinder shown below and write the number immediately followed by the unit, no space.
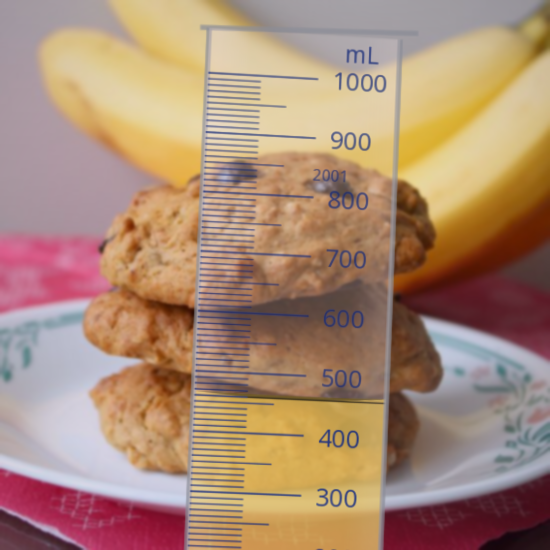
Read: 460mL
